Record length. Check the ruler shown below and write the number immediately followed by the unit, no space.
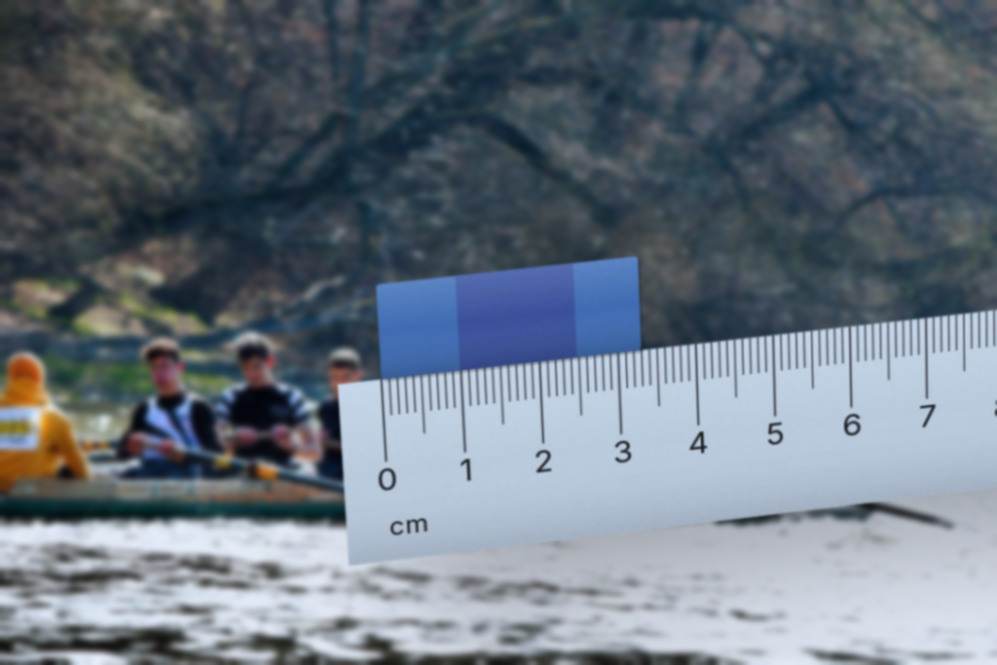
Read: 3.3cm
